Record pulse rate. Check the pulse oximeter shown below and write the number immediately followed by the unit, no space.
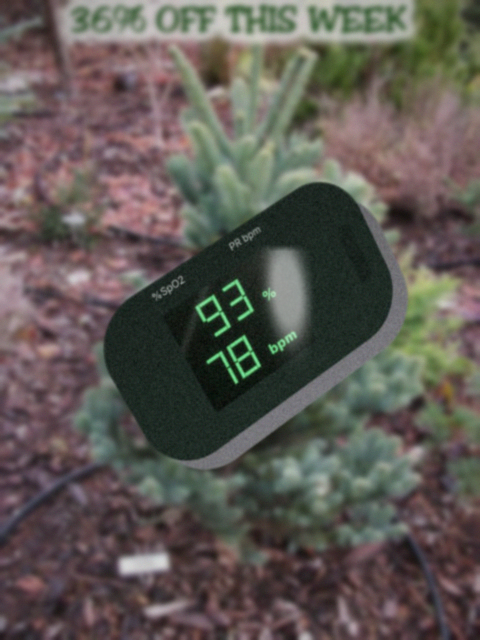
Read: 78bpm
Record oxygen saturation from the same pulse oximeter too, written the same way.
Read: 93%
